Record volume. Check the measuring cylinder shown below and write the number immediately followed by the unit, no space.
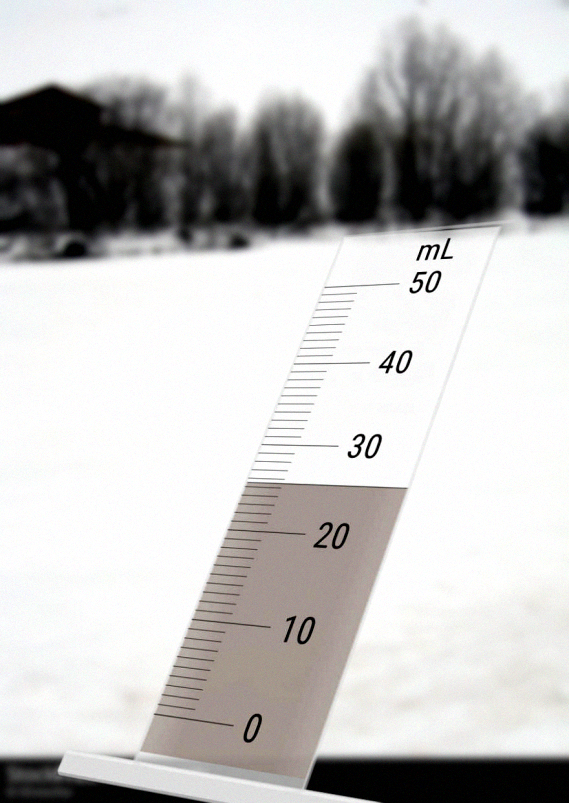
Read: 25.5mL
